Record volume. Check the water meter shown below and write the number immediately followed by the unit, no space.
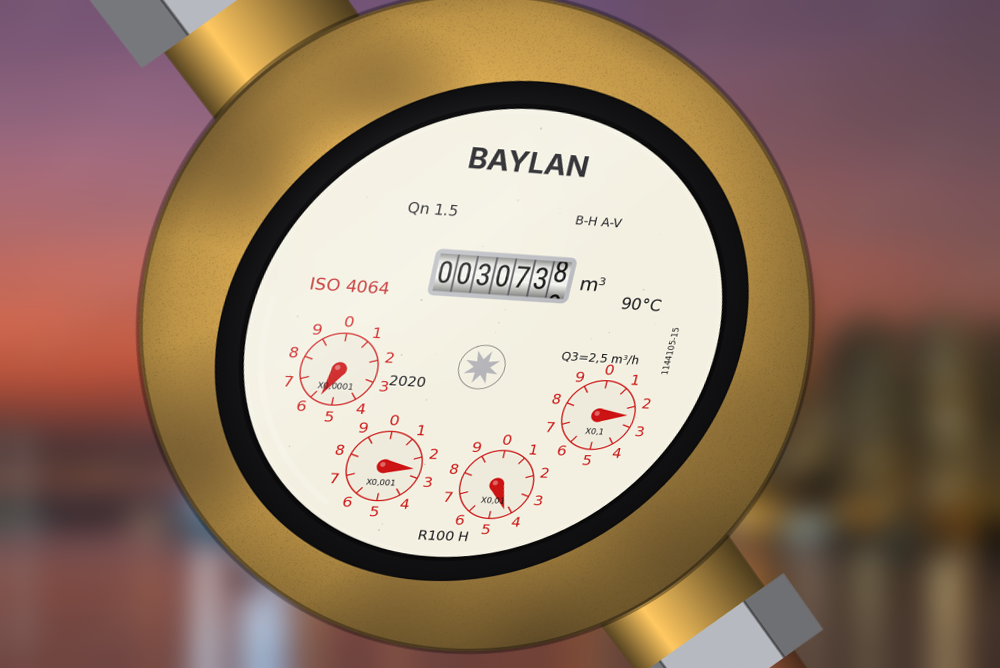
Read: 30738.2425m³
